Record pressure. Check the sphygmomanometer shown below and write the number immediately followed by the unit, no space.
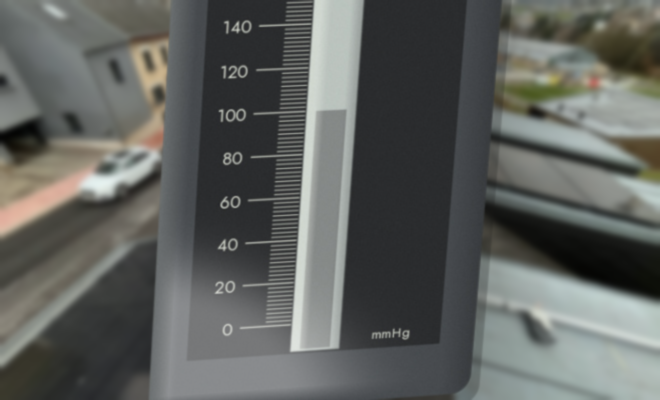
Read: 100mmHg
